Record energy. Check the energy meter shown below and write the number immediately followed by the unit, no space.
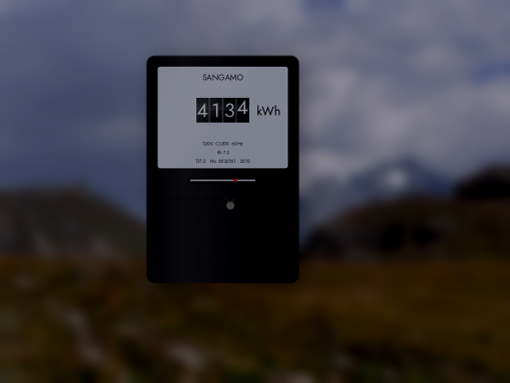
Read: 4134kWh
